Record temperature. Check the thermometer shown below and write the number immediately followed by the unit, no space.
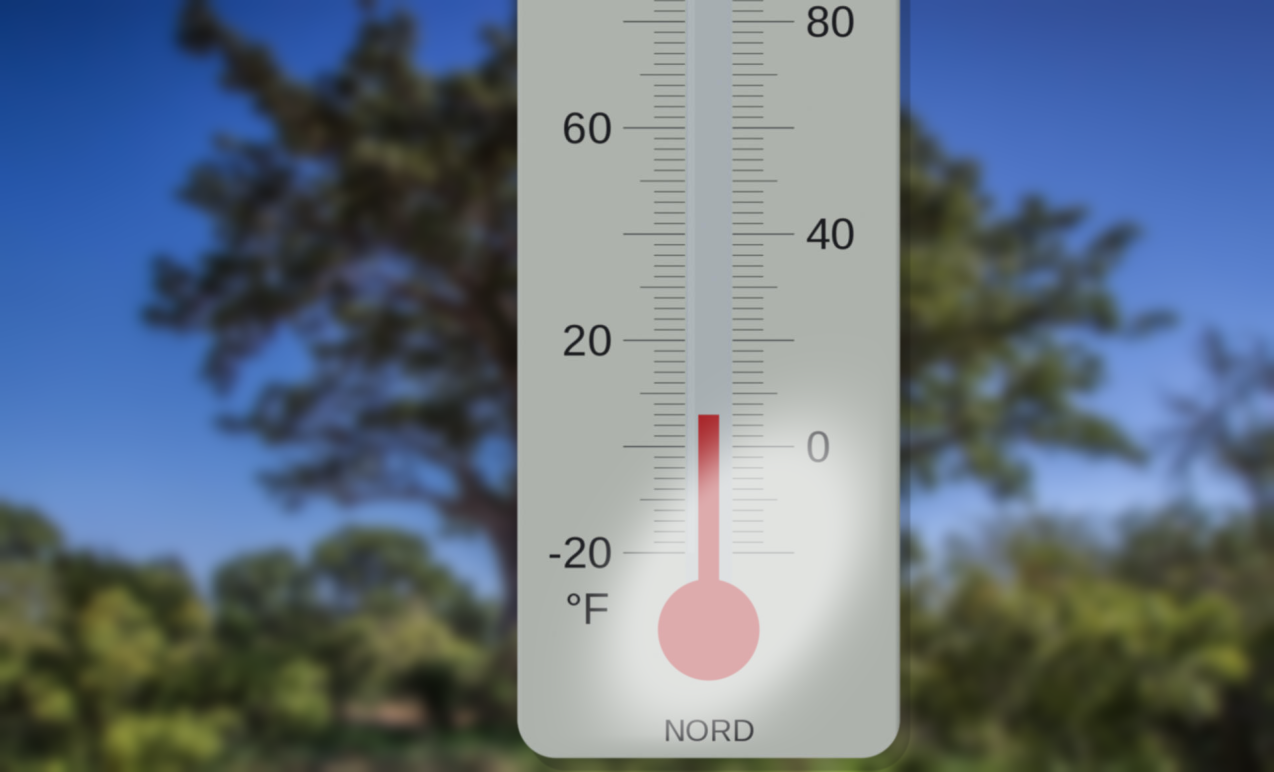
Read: 6°F
